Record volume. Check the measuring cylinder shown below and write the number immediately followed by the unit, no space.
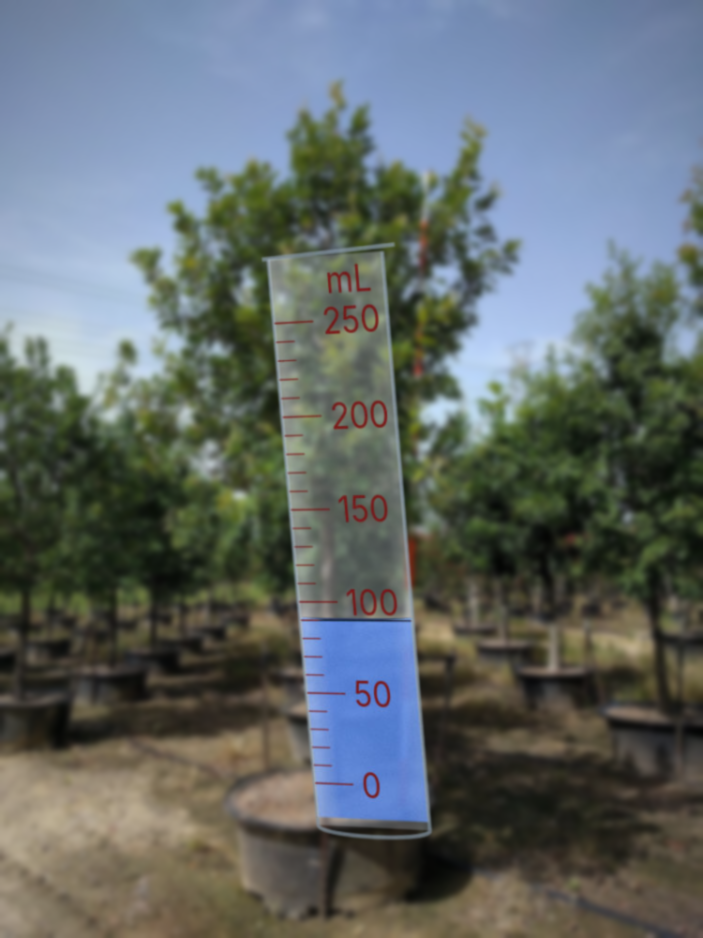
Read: 90mL
